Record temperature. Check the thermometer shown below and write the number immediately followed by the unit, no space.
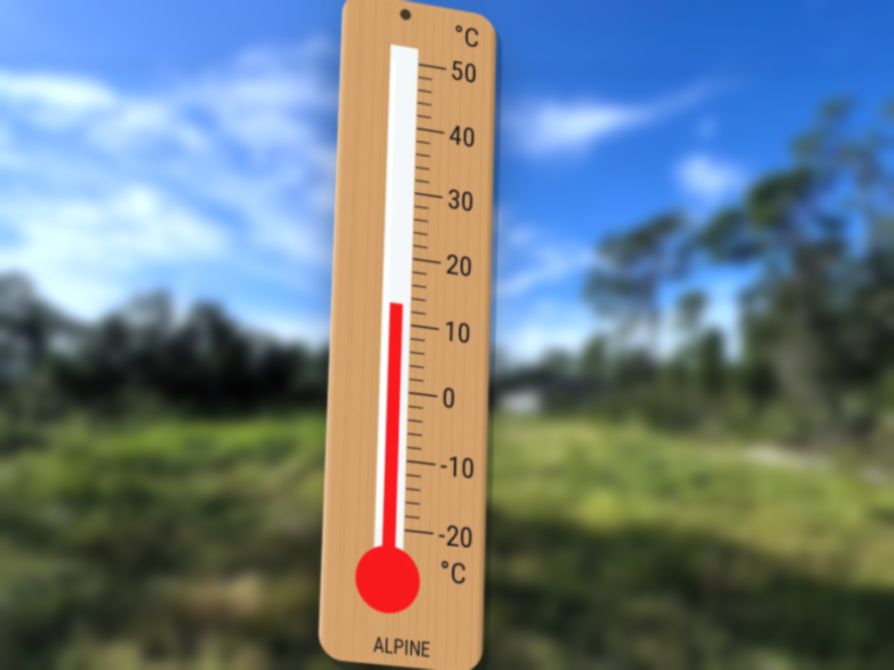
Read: 13°C
